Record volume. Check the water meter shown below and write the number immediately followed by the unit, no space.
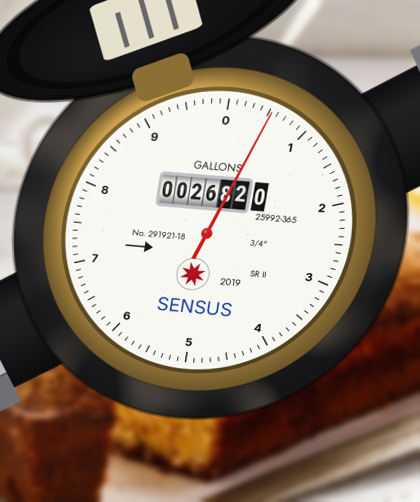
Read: 26820.5gal
